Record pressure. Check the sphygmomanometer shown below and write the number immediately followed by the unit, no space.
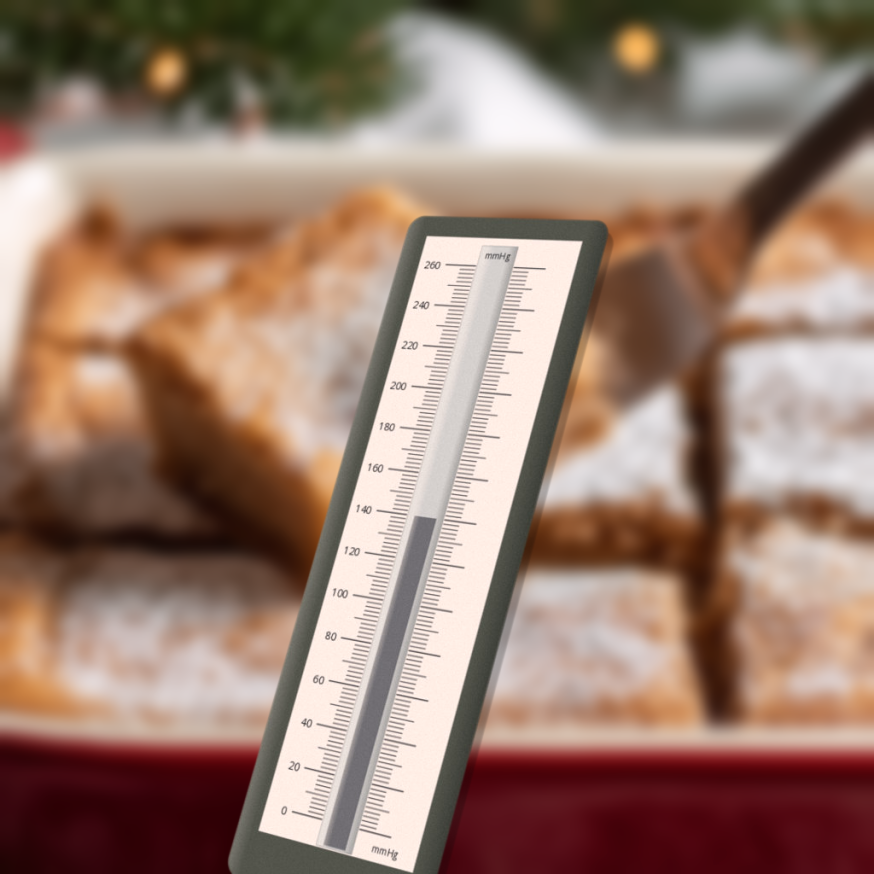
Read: 140mmHg
